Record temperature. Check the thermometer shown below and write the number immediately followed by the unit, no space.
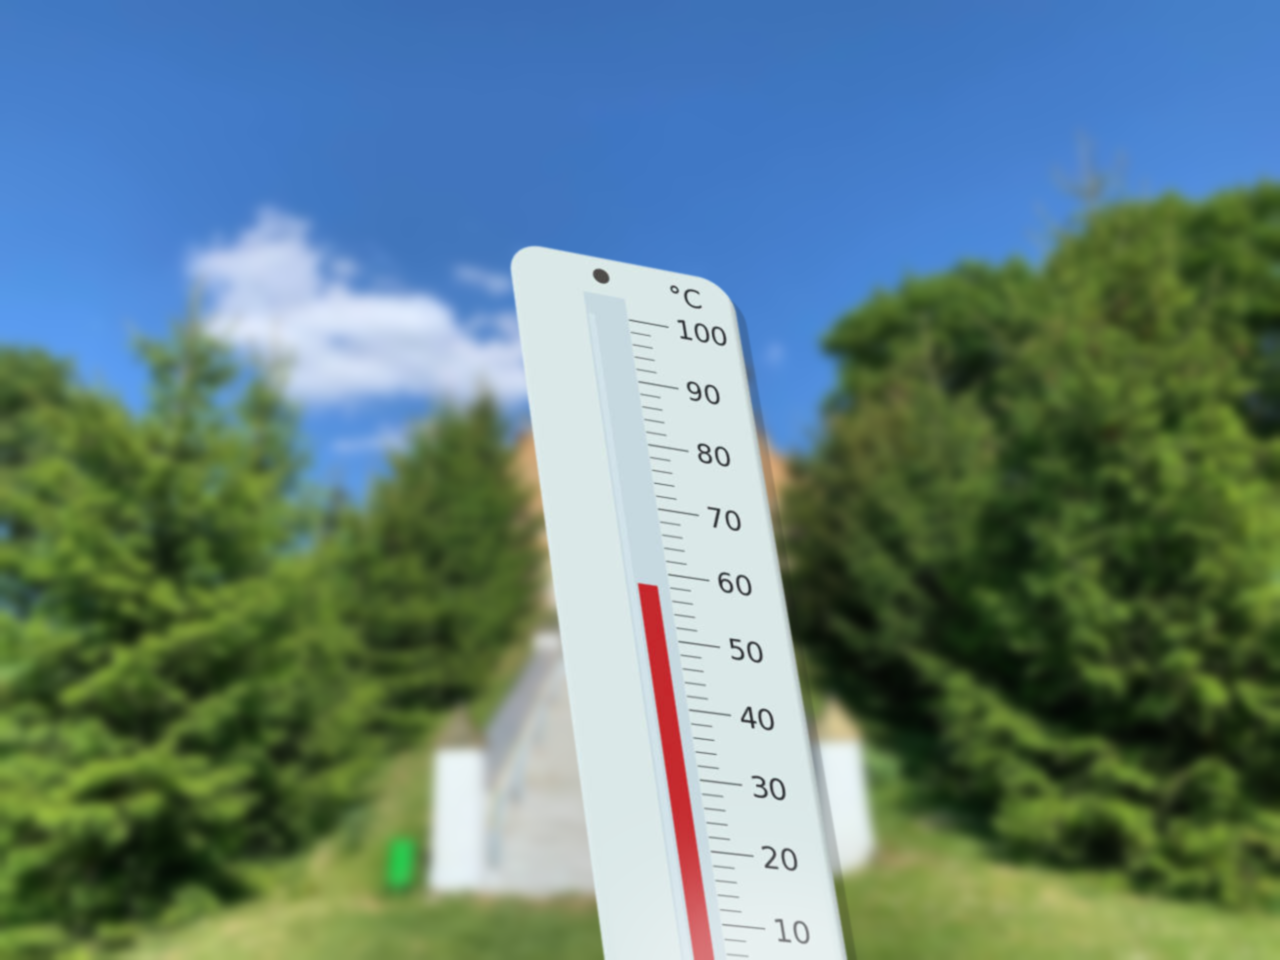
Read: 58°C
